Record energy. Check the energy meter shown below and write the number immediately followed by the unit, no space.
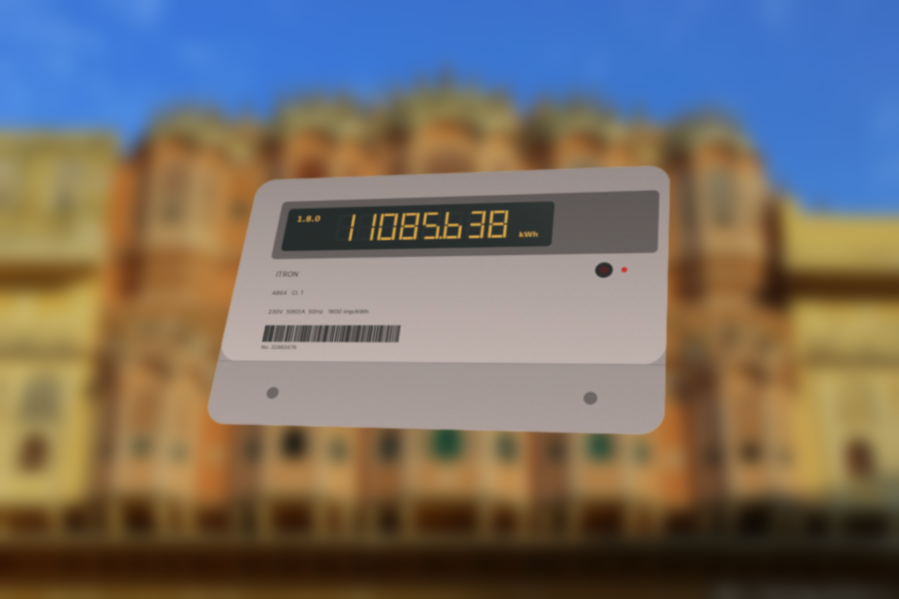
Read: 11085.638kWh
